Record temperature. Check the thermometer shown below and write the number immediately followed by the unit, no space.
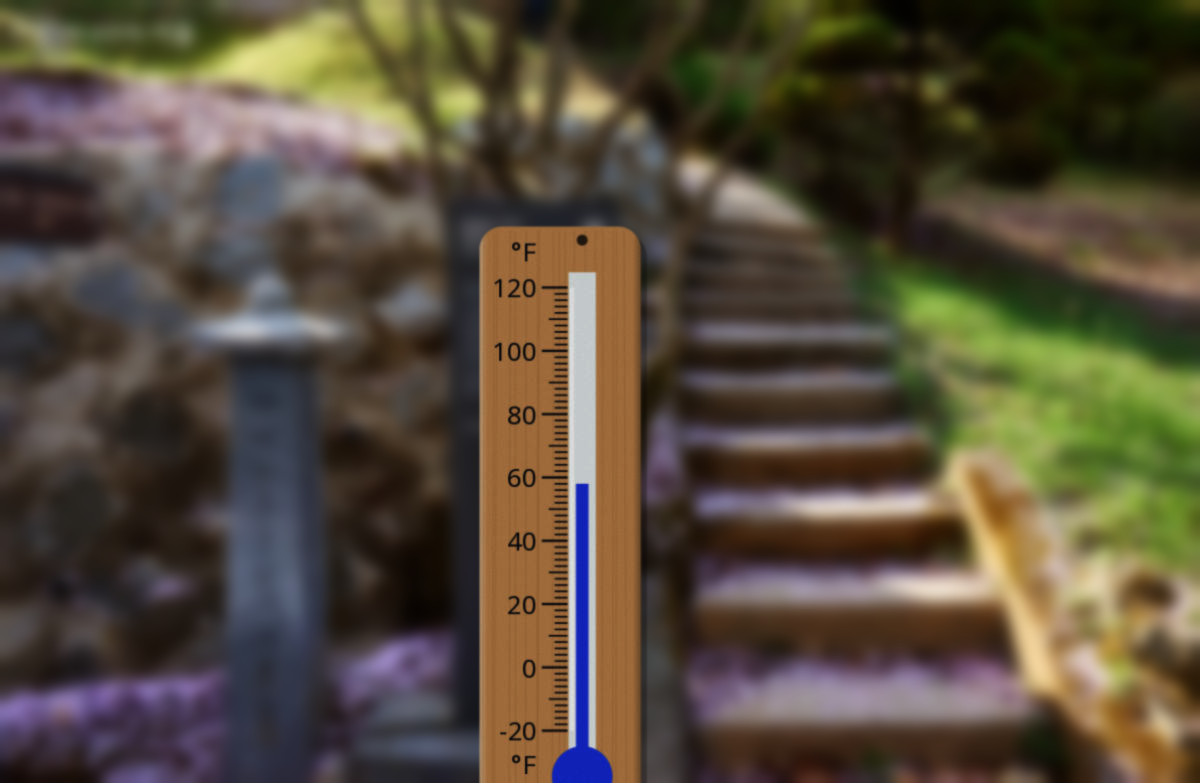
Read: 58°F
